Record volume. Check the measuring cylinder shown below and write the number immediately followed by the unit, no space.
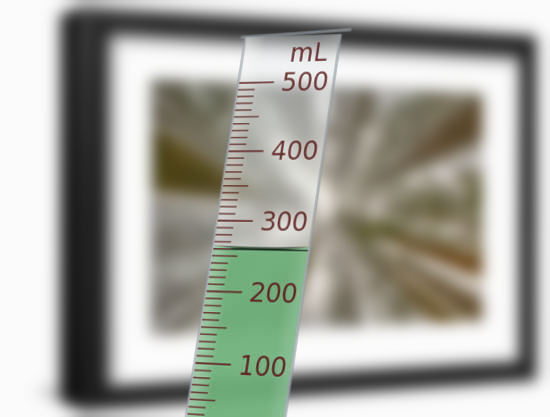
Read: 260mL
